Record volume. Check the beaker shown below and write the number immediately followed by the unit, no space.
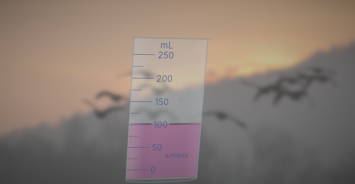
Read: 100mL
